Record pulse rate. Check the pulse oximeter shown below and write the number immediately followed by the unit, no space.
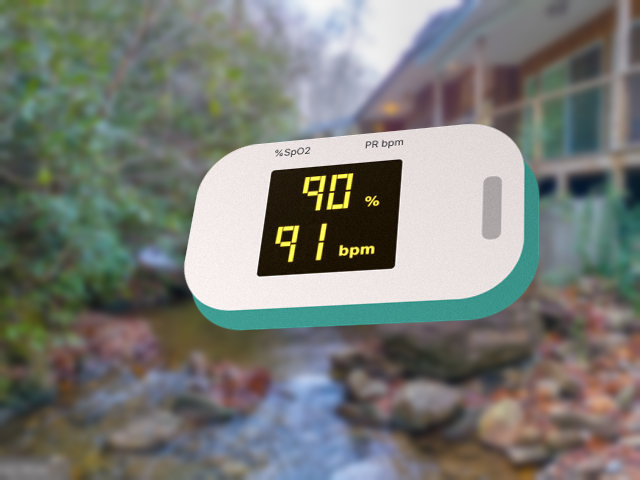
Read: 91bpm
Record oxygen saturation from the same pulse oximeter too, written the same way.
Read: 90%
